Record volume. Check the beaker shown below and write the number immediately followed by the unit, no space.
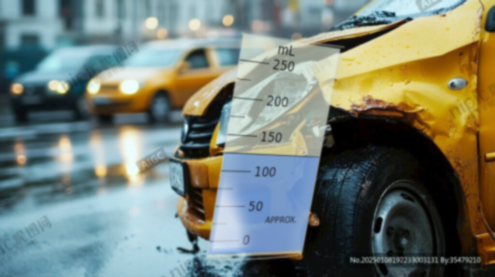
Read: 125mL
